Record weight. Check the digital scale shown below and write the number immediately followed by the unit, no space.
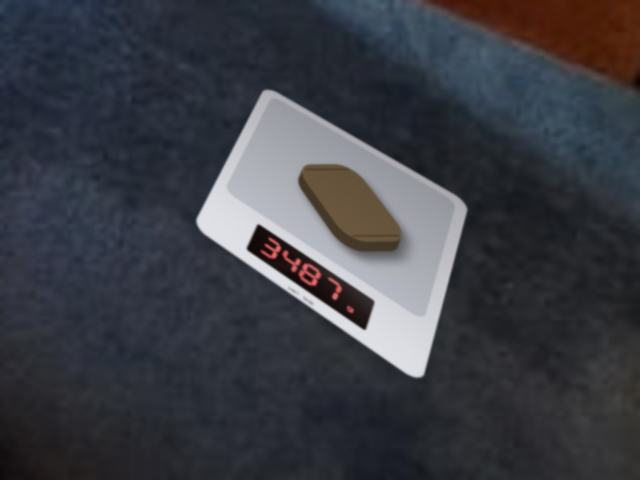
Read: 3487g
